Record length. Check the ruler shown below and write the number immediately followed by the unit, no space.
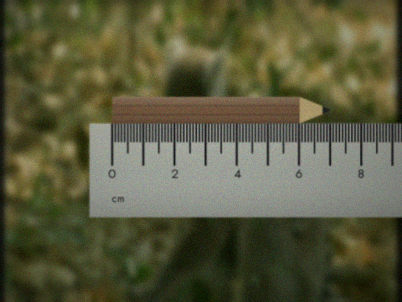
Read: 7cm
